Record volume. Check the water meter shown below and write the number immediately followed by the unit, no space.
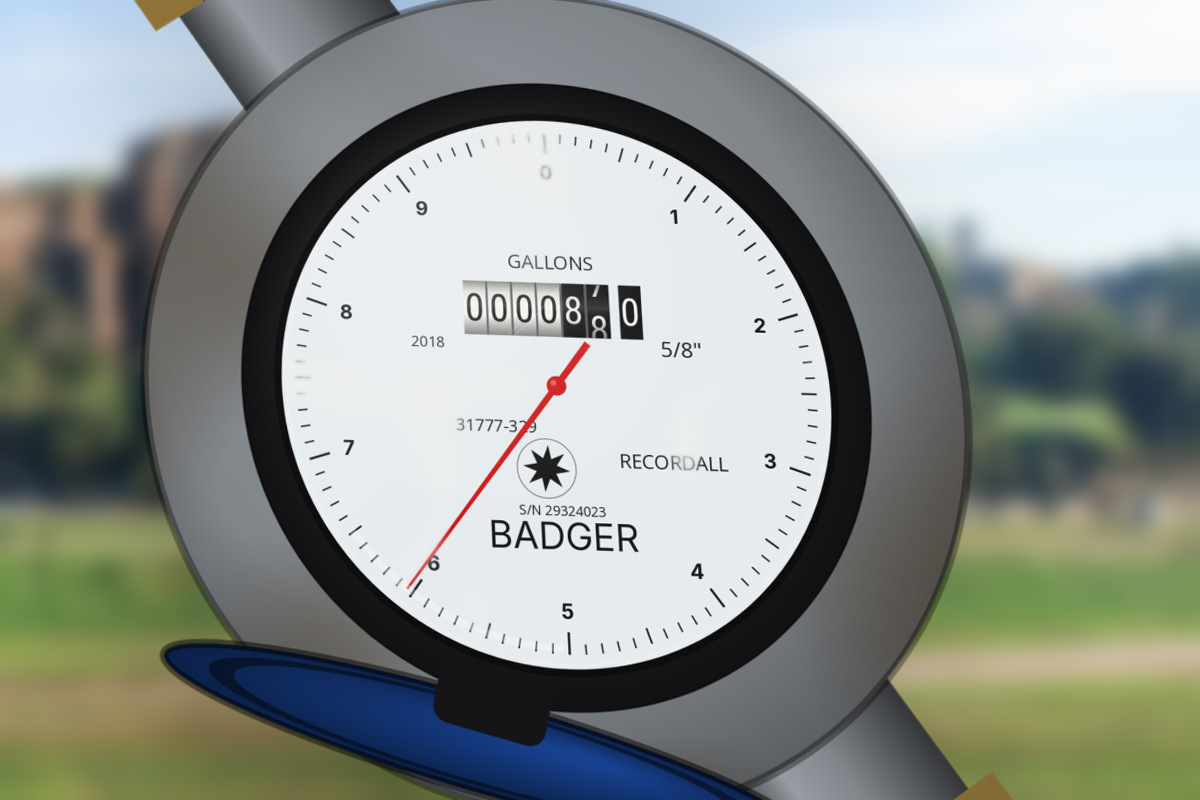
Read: 876.0gal
